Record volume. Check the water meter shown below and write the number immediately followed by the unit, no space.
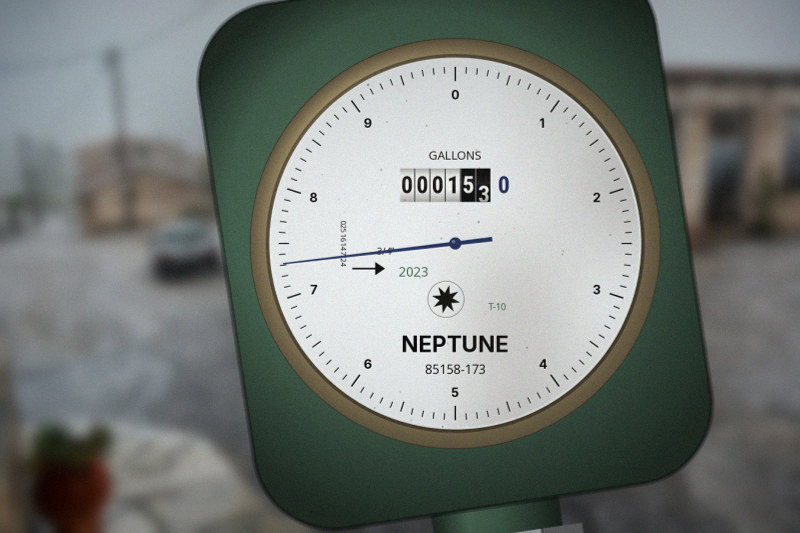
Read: 1527.3gal
